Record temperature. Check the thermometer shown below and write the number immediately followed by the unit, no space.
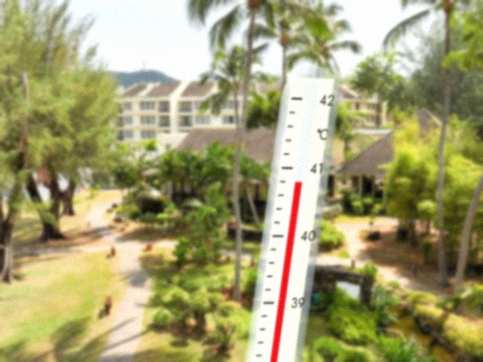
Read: 40.8°C
